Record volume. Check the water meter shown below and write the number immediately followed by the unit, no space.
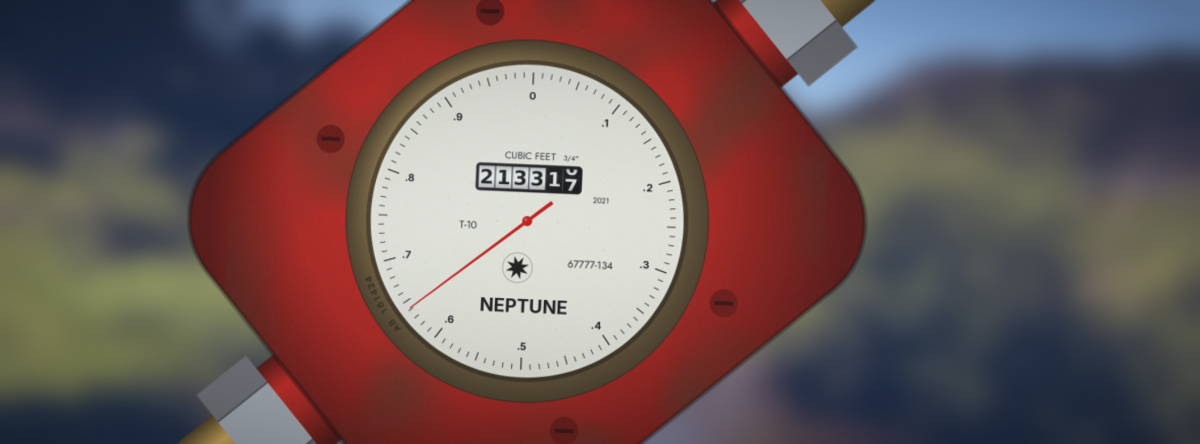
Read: 213316.64ft³
